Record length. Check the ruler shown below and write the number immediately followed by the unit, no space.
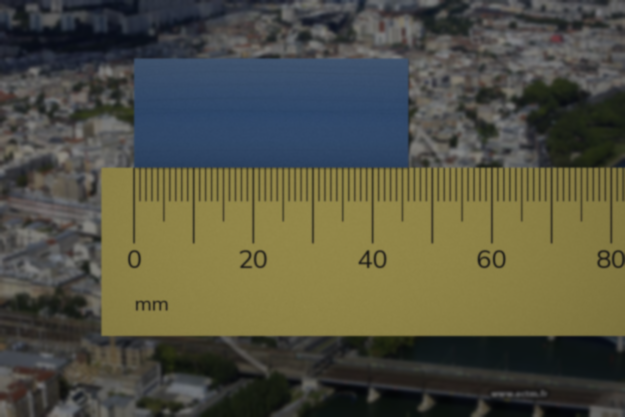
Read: 46mm
